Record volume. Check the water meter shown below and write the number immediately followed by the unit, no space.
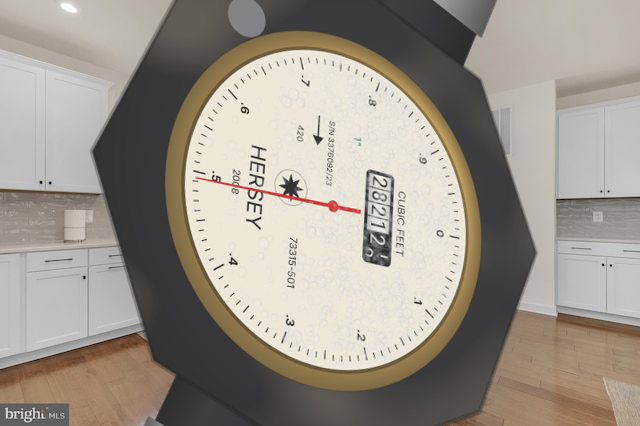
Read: 282121.49ft³
